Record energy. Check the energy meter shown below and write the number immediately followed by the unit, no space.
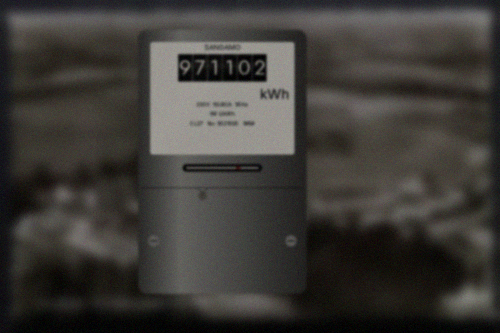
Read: 971102kWh
